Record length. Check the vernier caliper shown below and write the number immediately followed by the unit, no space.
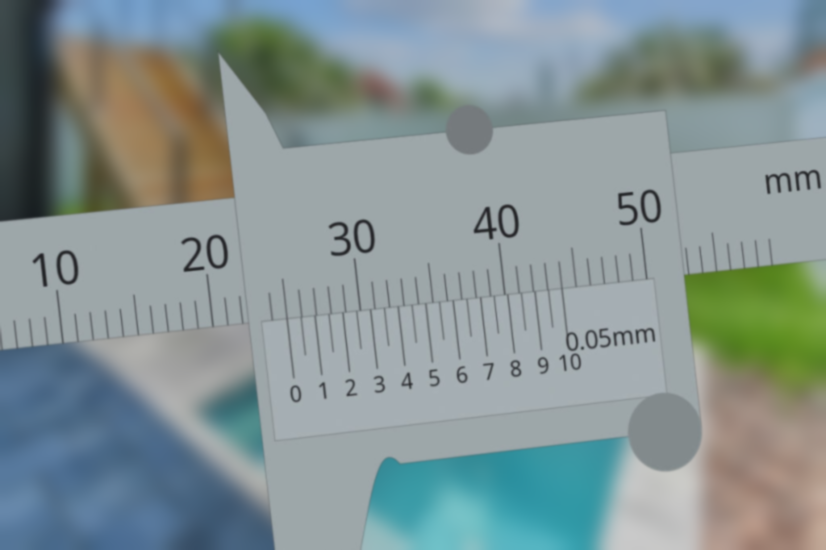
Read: 25.0mm
